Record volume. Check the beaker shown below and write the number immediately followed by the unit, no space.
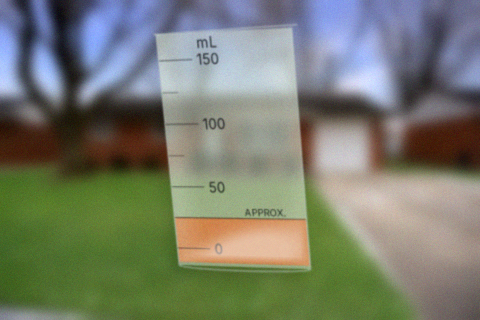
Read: 25mL
